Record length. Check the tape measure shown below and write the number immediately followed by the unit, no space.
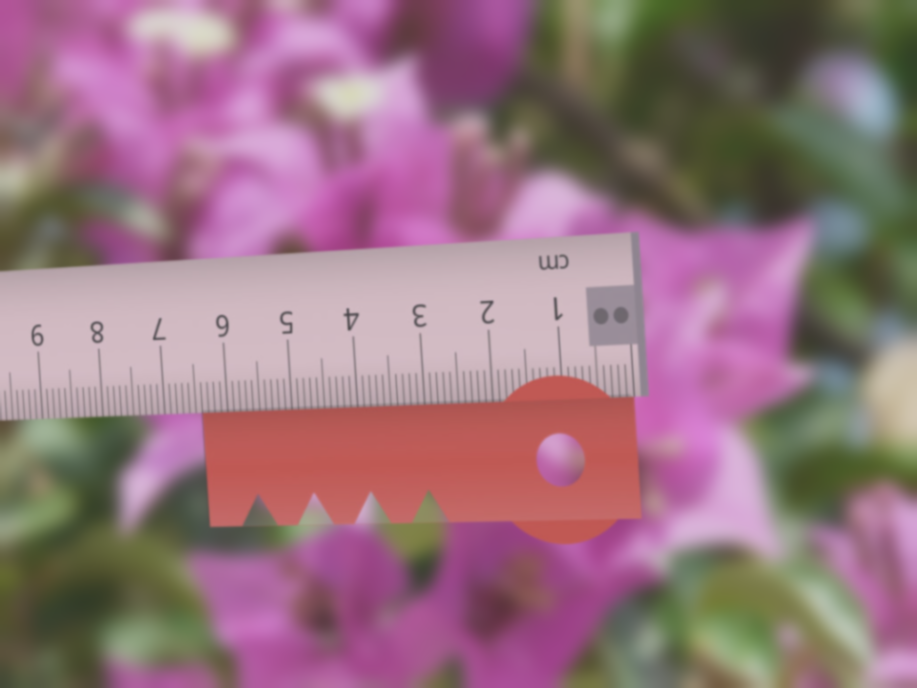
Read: 6.4cm
